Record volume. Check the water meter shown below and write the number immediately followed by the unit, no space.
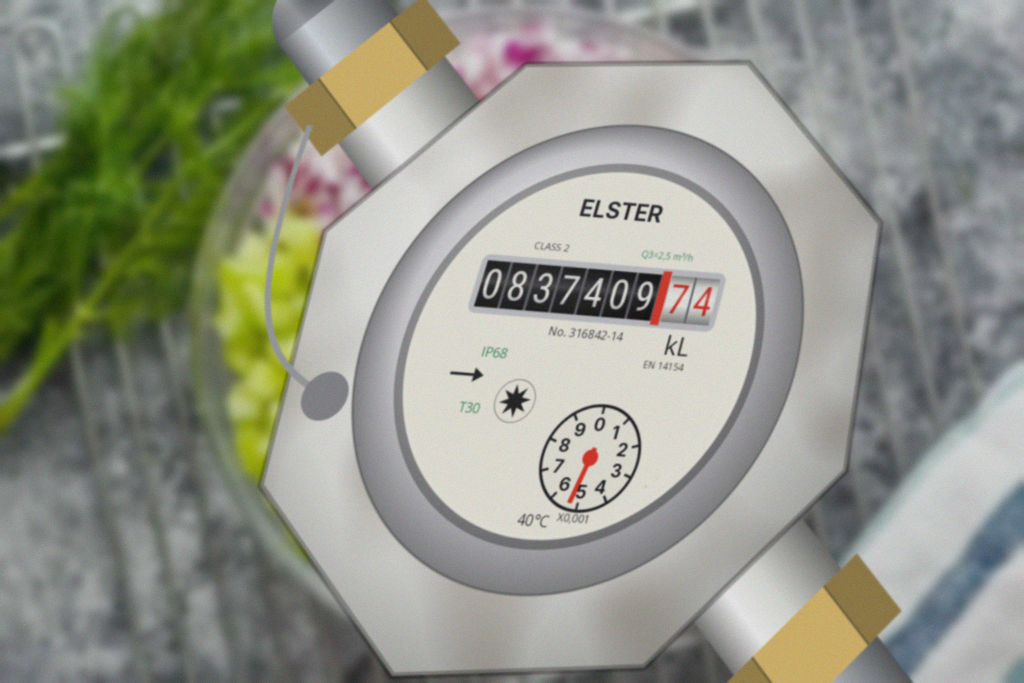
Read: 837409.745kL
